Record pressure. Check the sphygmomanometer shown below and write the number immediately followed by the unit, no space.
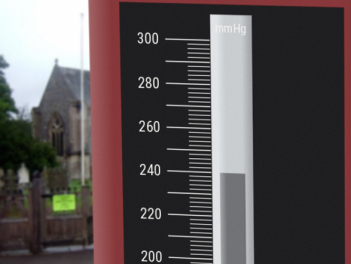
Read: 240mmHg
